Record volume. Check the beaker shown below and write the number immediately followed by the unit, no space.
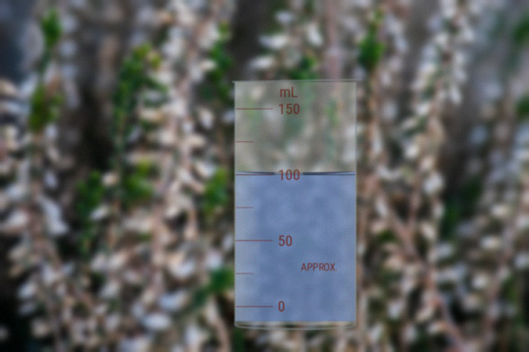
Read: 100mL
